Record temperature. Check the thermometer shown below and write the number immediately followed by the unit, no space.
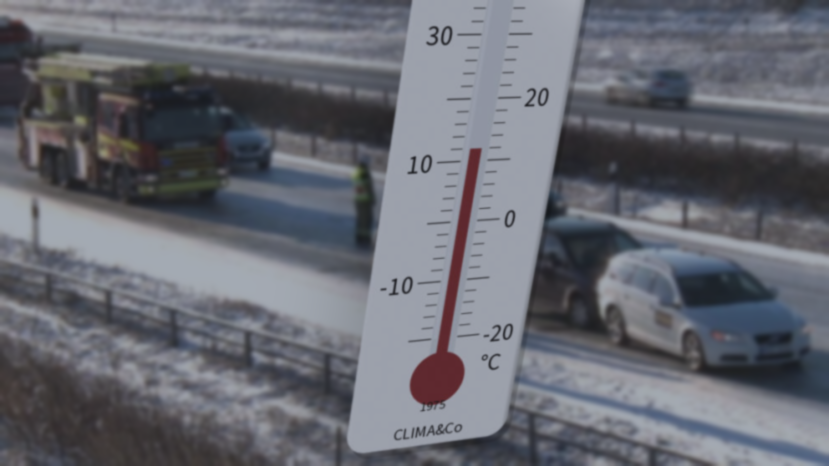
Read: 12°C
